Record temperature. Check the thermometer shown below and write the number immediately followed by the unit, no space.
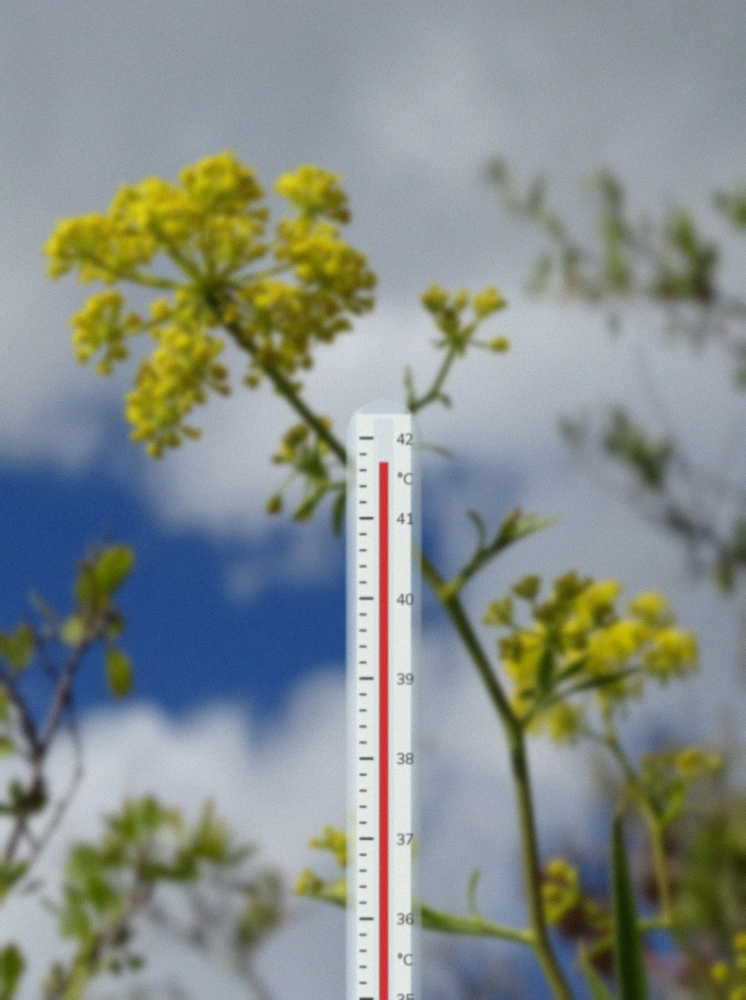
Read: 41.7°C
